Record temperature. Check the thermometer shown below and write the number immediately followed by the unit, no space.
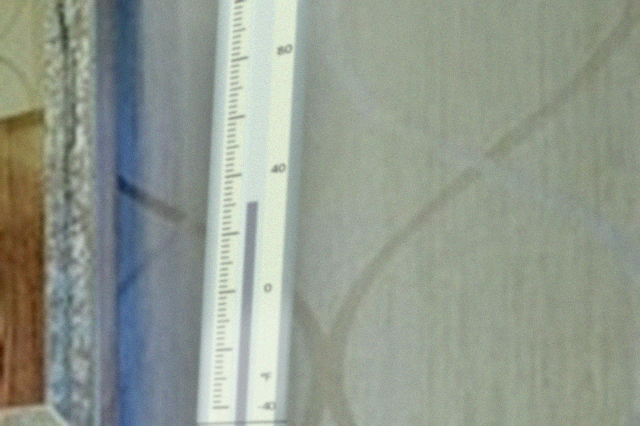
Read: 30°F
